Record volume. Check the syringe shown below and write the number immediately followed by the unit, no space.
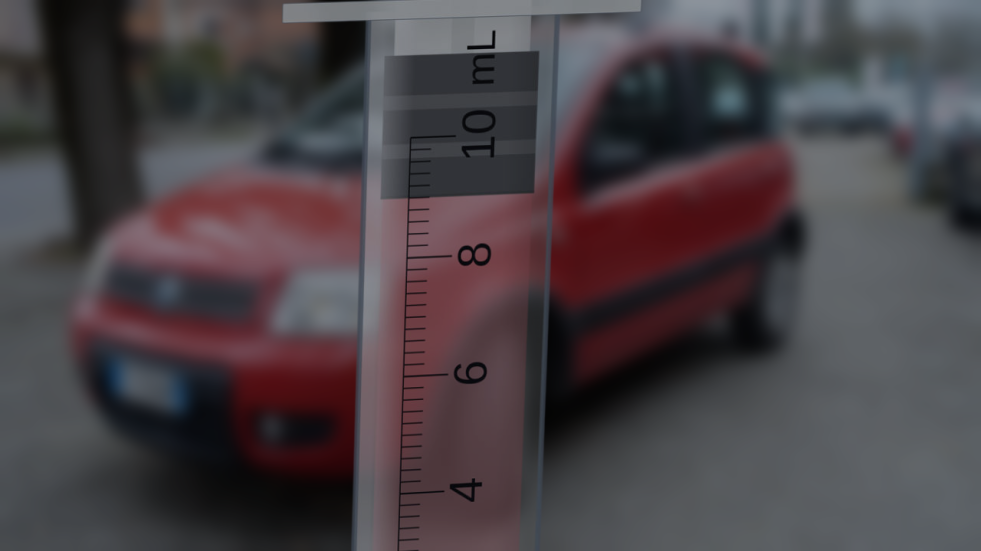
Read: 9mL
